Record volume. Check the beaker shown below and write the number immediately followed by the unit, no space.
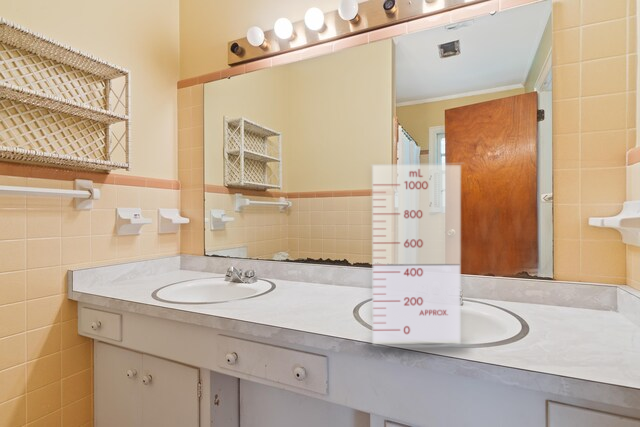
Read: 450mL
